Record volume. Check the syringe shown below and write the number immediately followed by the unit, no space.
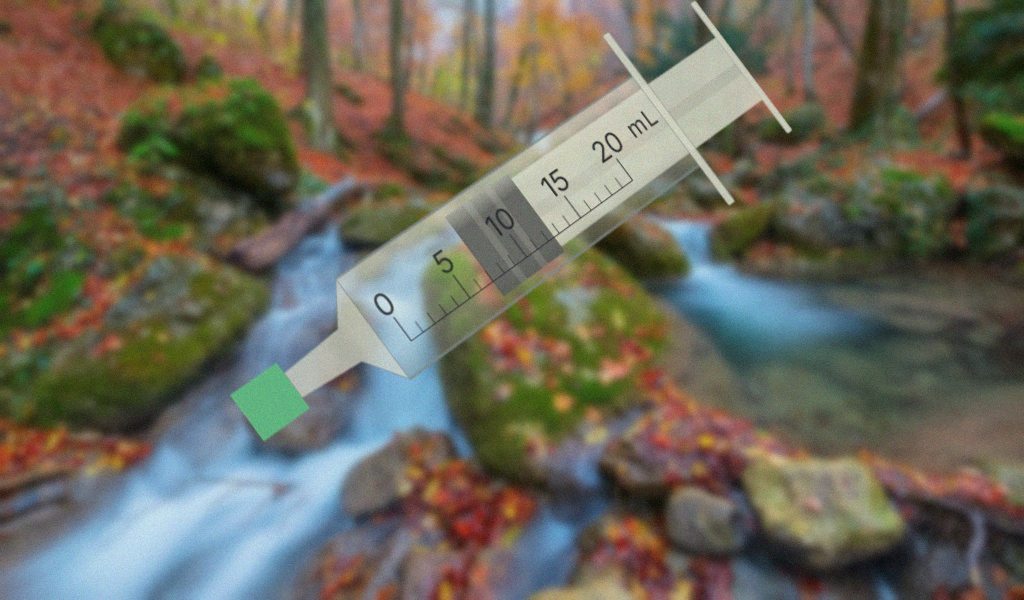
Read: 7mL
